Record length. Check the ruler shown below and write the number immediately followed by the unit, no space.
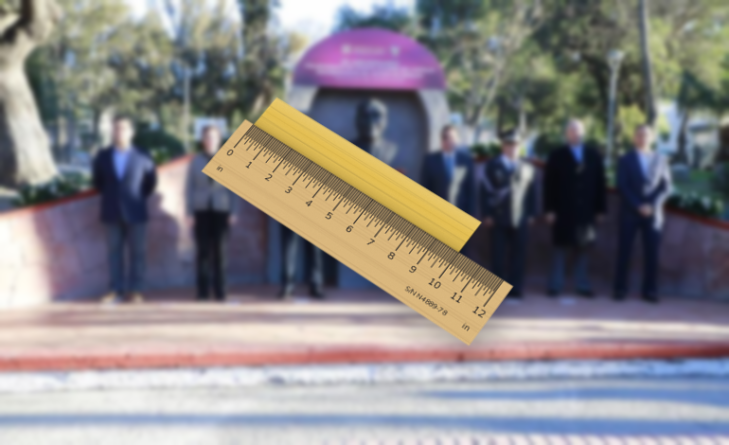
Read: 10in
